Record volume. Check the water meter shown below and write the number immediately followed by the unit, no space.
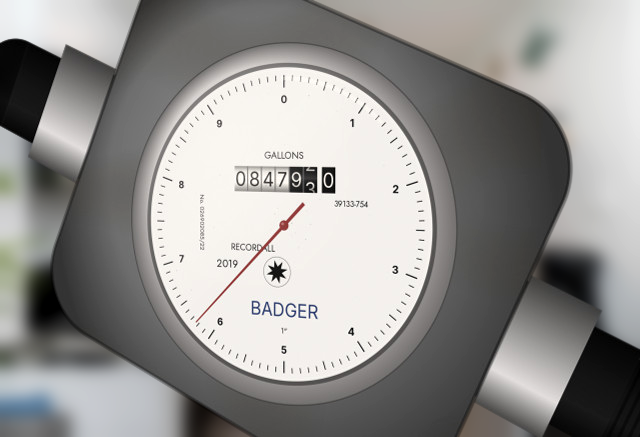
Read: 847926.2gal
